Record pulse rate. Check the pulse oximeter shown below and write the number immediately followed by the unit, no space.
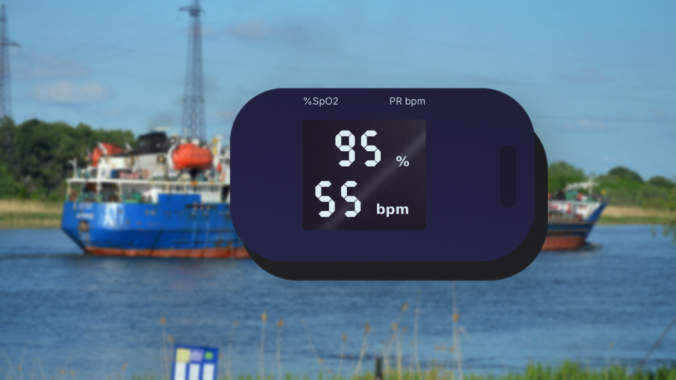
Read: 55bpm
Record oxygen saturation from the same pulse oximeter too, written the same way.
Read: 95%
